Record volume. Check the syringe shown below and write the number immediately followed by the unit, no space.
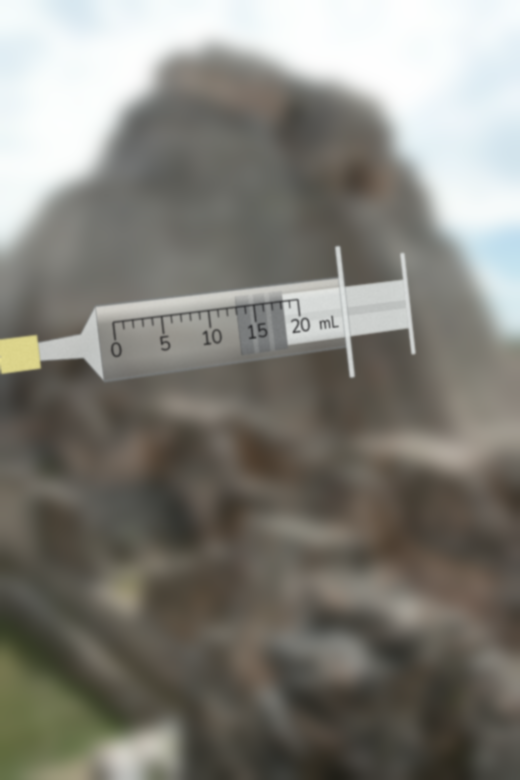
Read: 13mL
